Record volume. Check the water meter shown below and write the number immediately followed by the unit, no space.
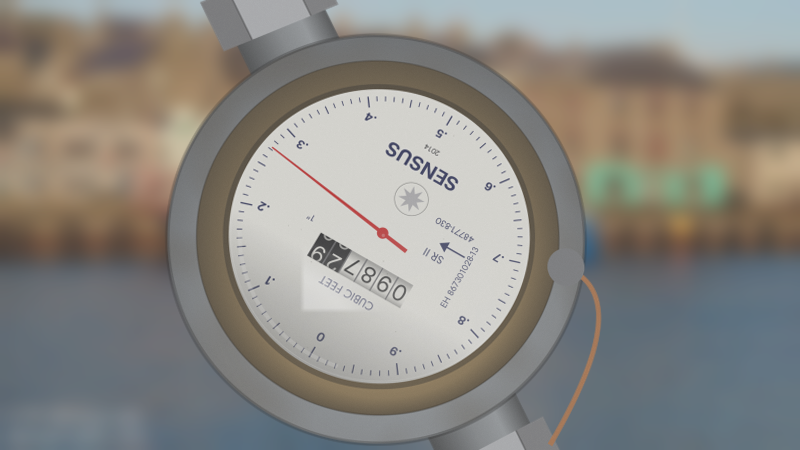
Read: 98729.27ft³
